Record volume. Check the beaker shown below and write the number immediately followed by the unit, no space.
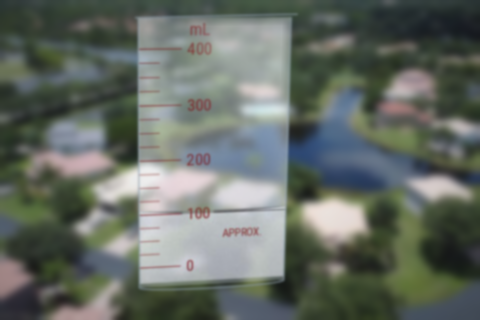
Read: 100mL
